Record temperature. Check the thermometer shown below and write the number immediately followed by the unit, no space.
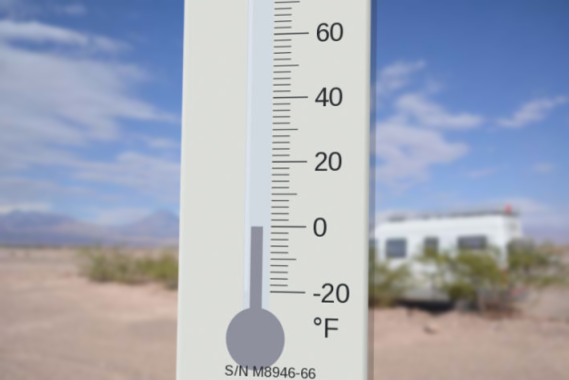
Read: 0°F
